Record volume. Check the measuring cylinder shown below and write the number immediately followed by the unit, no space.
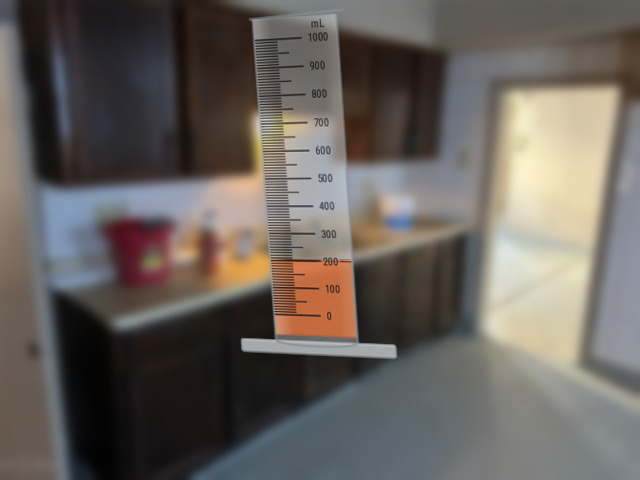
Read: 200mL
